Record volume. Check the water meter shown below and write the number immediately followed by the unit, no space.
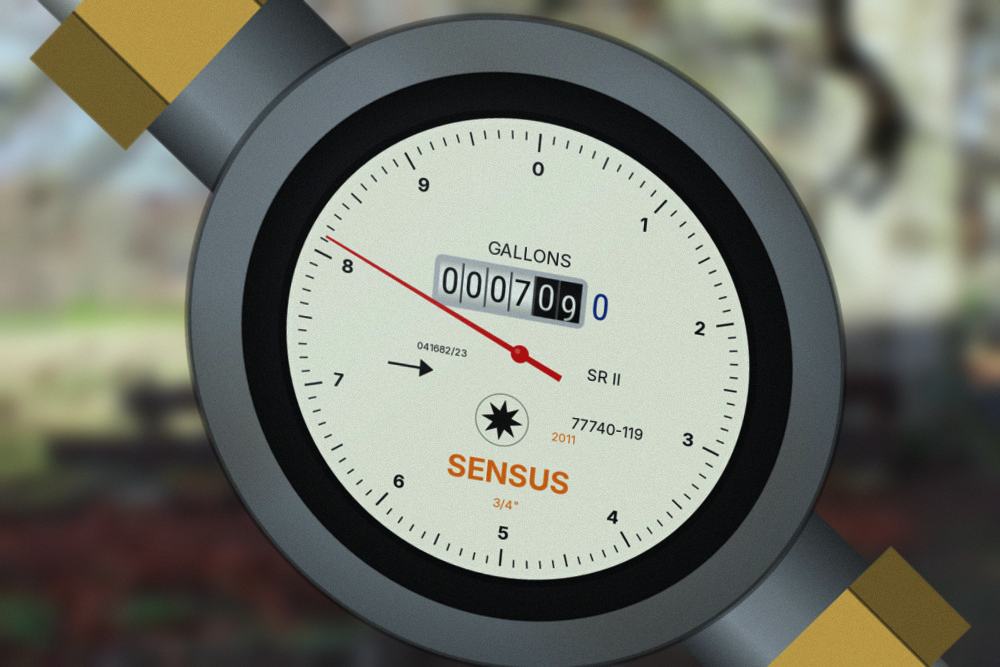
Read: 7088.1gal
